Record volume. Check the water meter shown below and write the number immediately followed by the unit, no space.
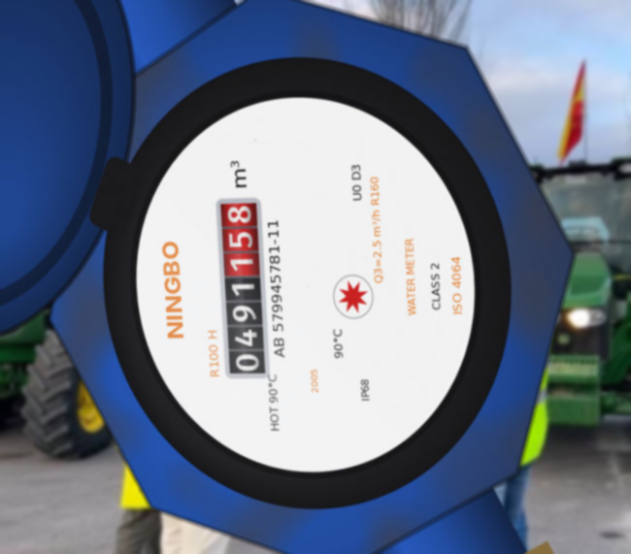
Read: 491.158m³
